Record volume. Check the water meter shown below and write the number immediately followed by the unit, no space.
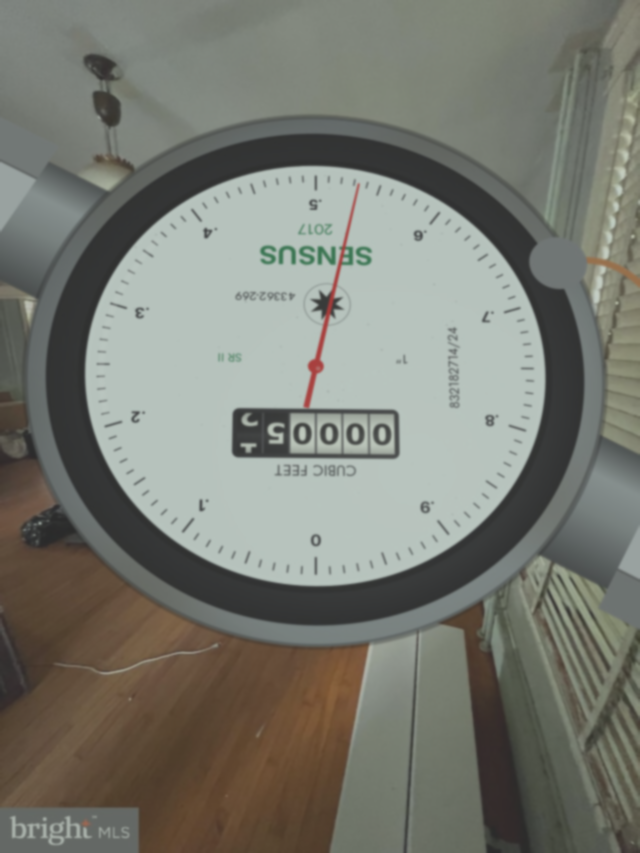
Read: 51.53ft³
